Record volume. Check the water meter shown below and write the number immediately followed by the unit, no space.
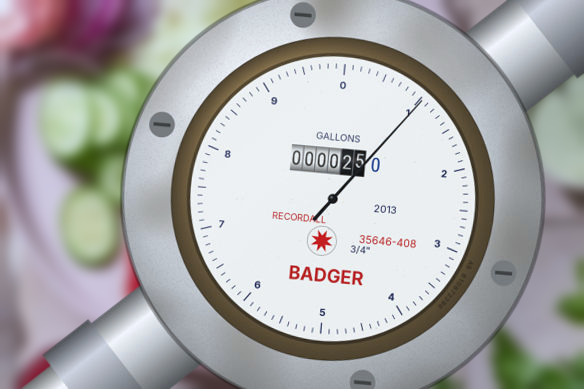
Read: 251.0gal
